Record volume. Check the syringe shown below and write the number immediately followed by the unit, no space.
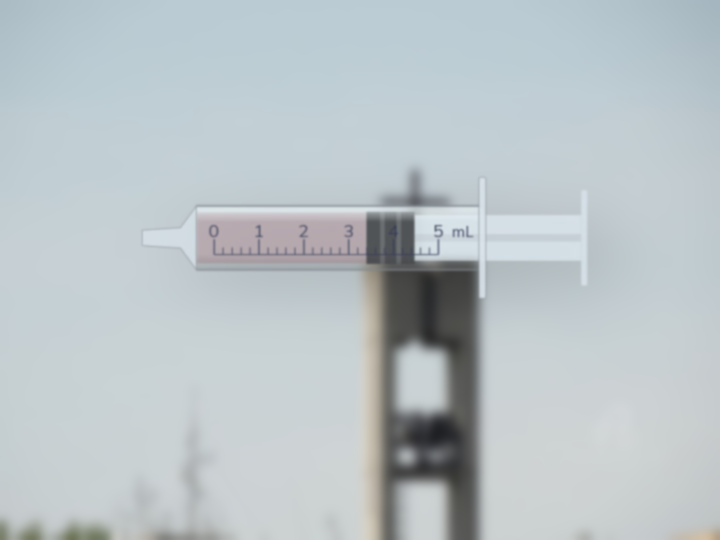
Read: 3.4mL
